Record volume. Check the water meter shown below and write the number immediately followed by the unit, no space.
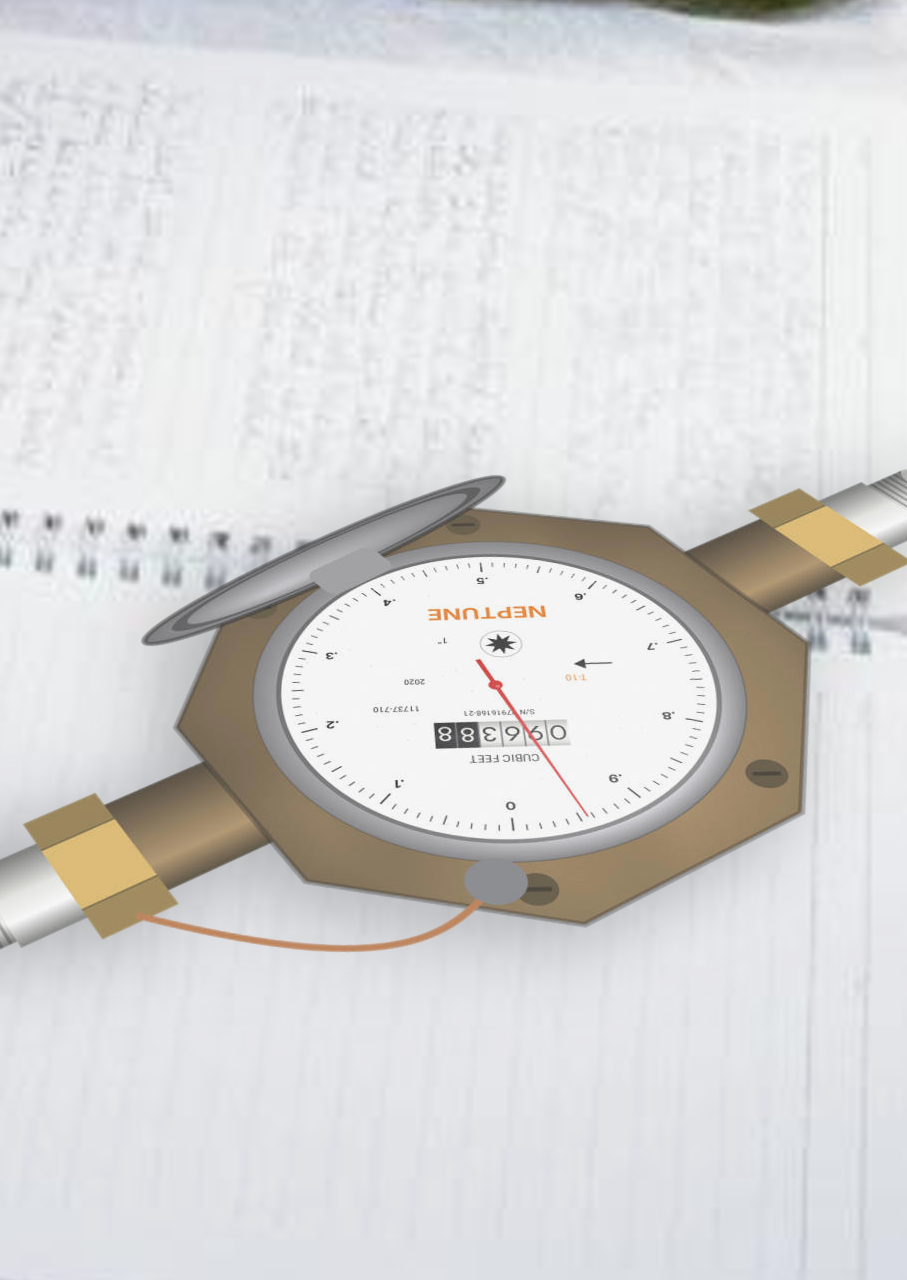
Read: 96387.94ft³
